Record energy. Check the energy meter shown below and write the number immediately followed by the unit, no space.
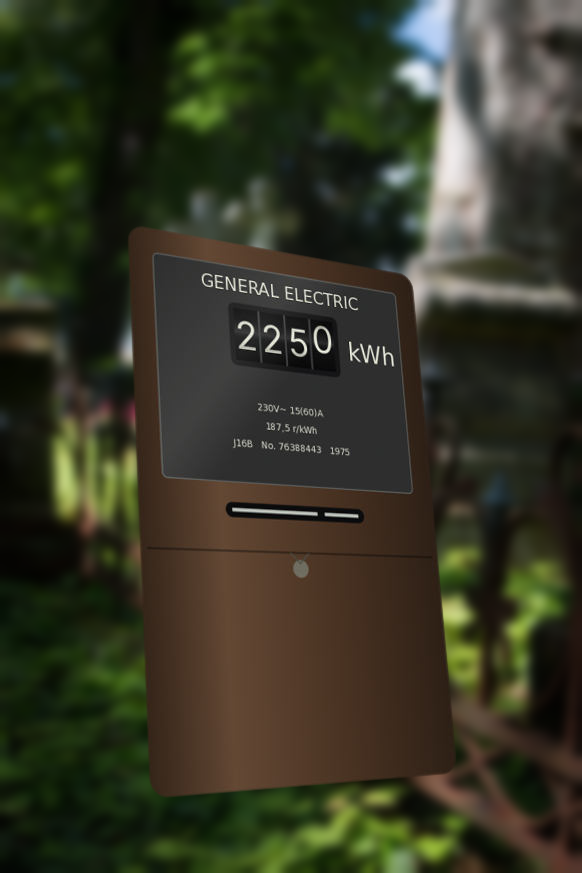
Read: 2250kWh
